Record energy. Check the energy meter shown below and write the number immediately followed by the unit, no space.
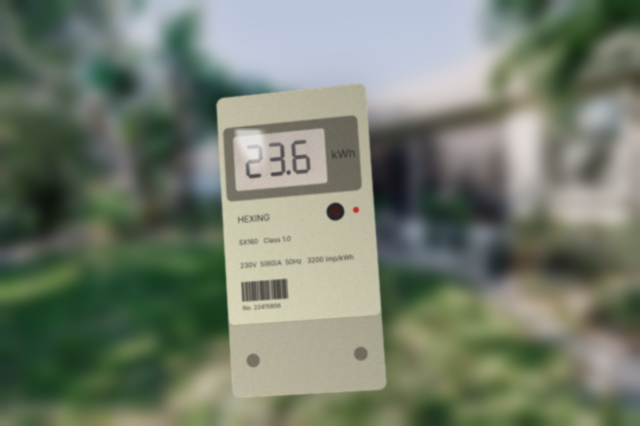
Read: 23.6kWh
